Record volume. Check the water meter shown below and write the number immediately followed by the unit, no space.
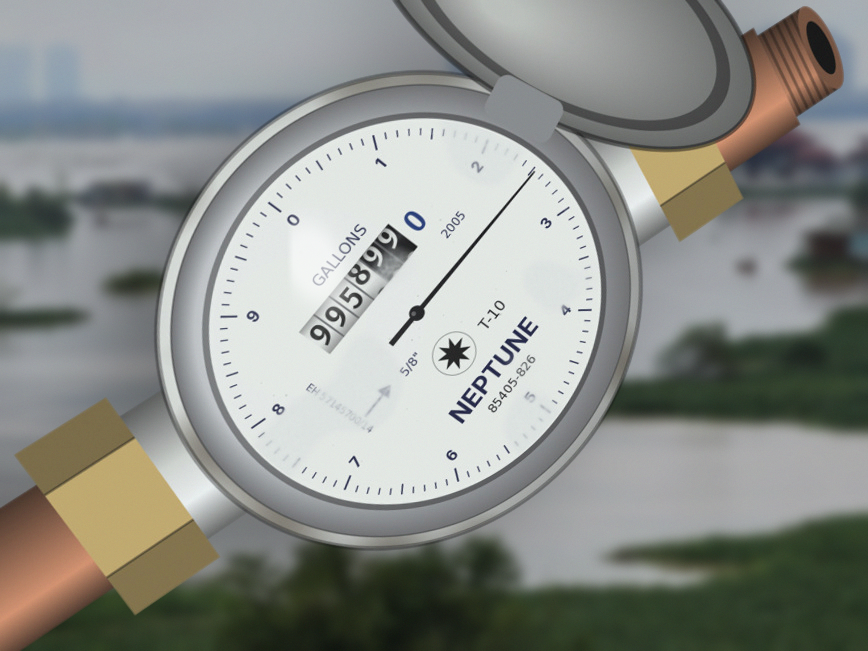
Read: 9958992.5gal
